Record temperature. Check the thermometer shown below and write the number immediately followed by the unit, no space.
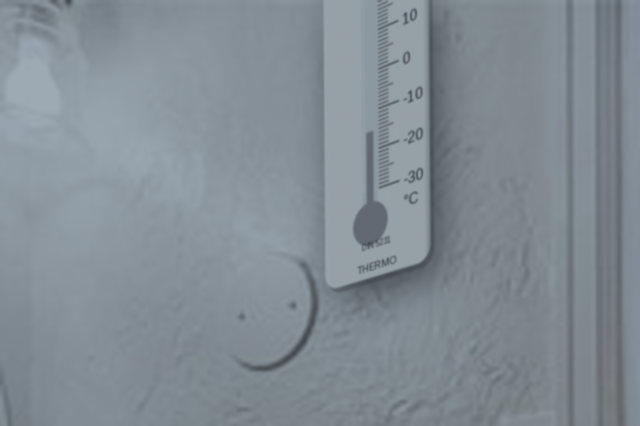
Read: -15°C
